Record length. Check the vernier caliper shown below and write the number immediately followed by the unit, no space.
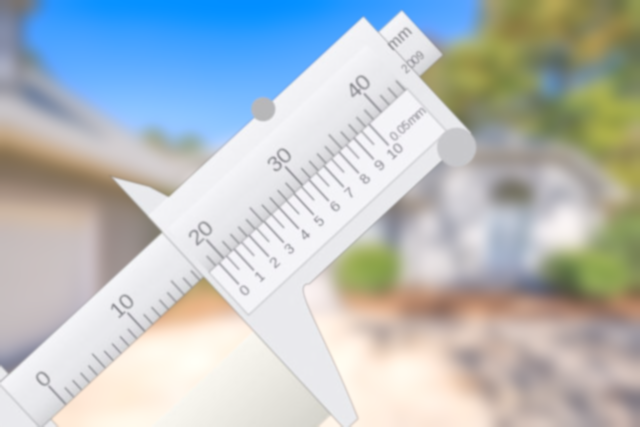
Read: 19.4mm
